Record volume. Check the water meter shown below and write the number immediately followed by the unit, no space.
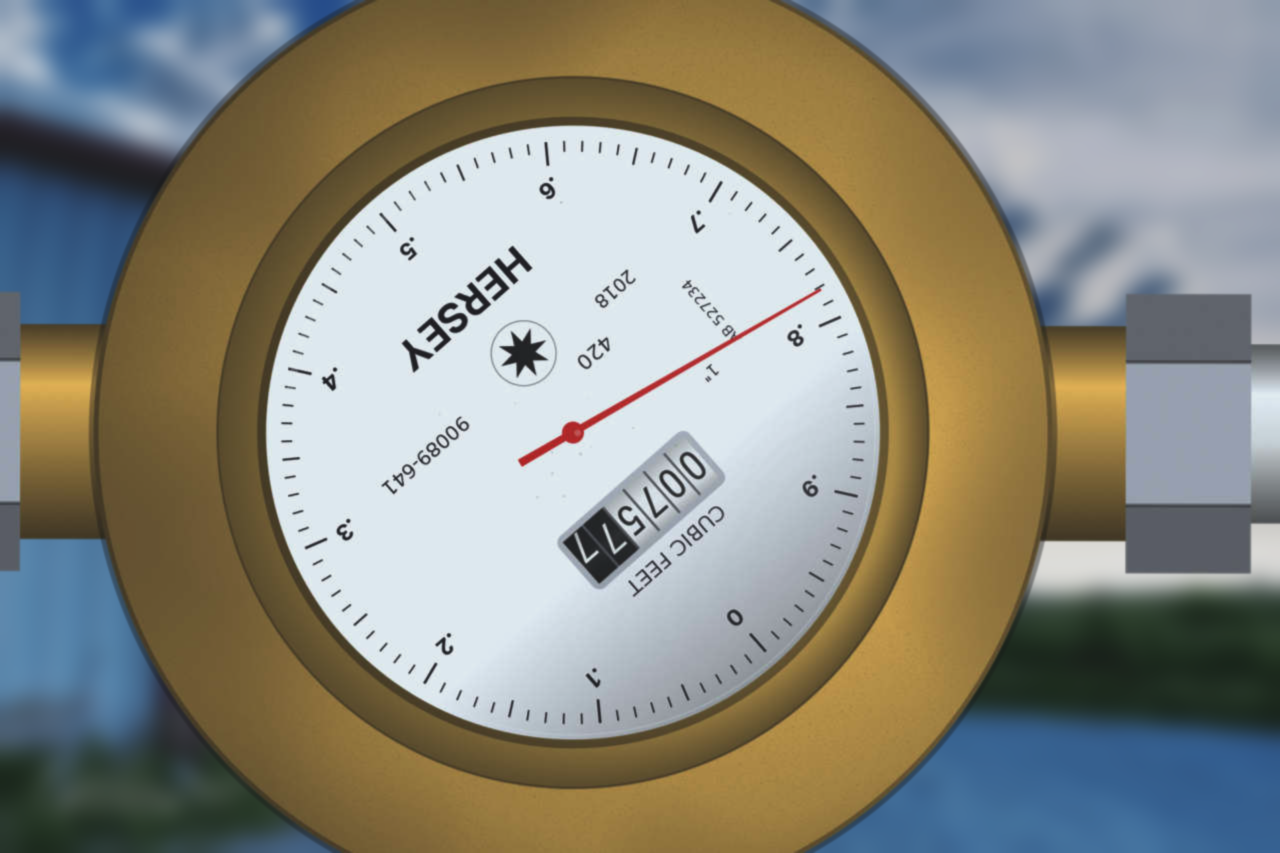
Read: 7576.78ft³
